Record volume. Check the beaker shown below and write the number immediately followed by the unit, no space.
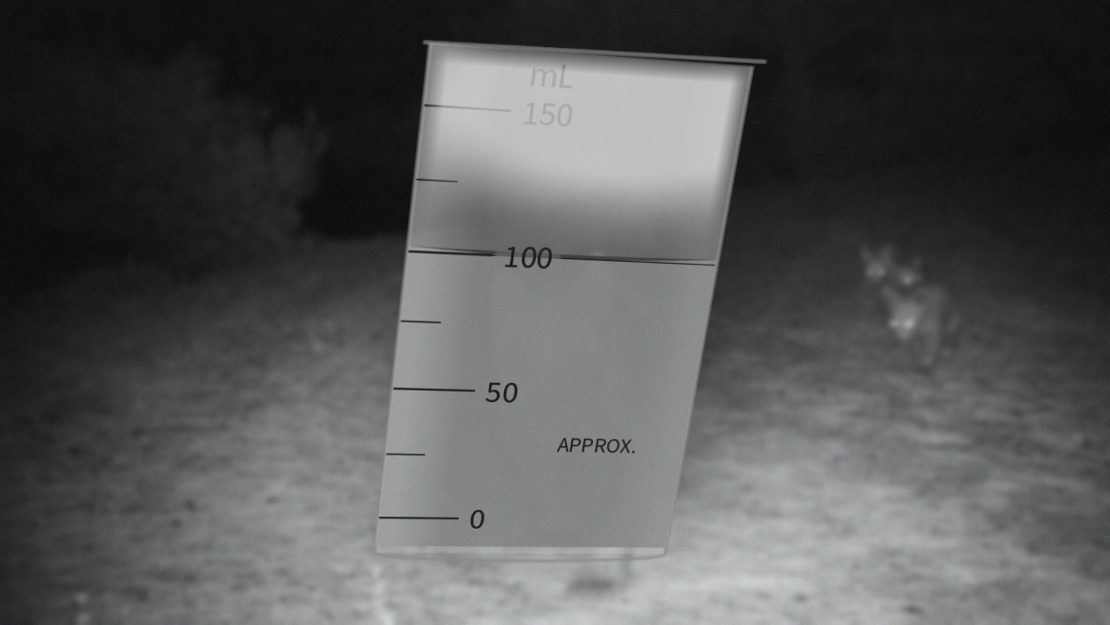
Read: 100mL
